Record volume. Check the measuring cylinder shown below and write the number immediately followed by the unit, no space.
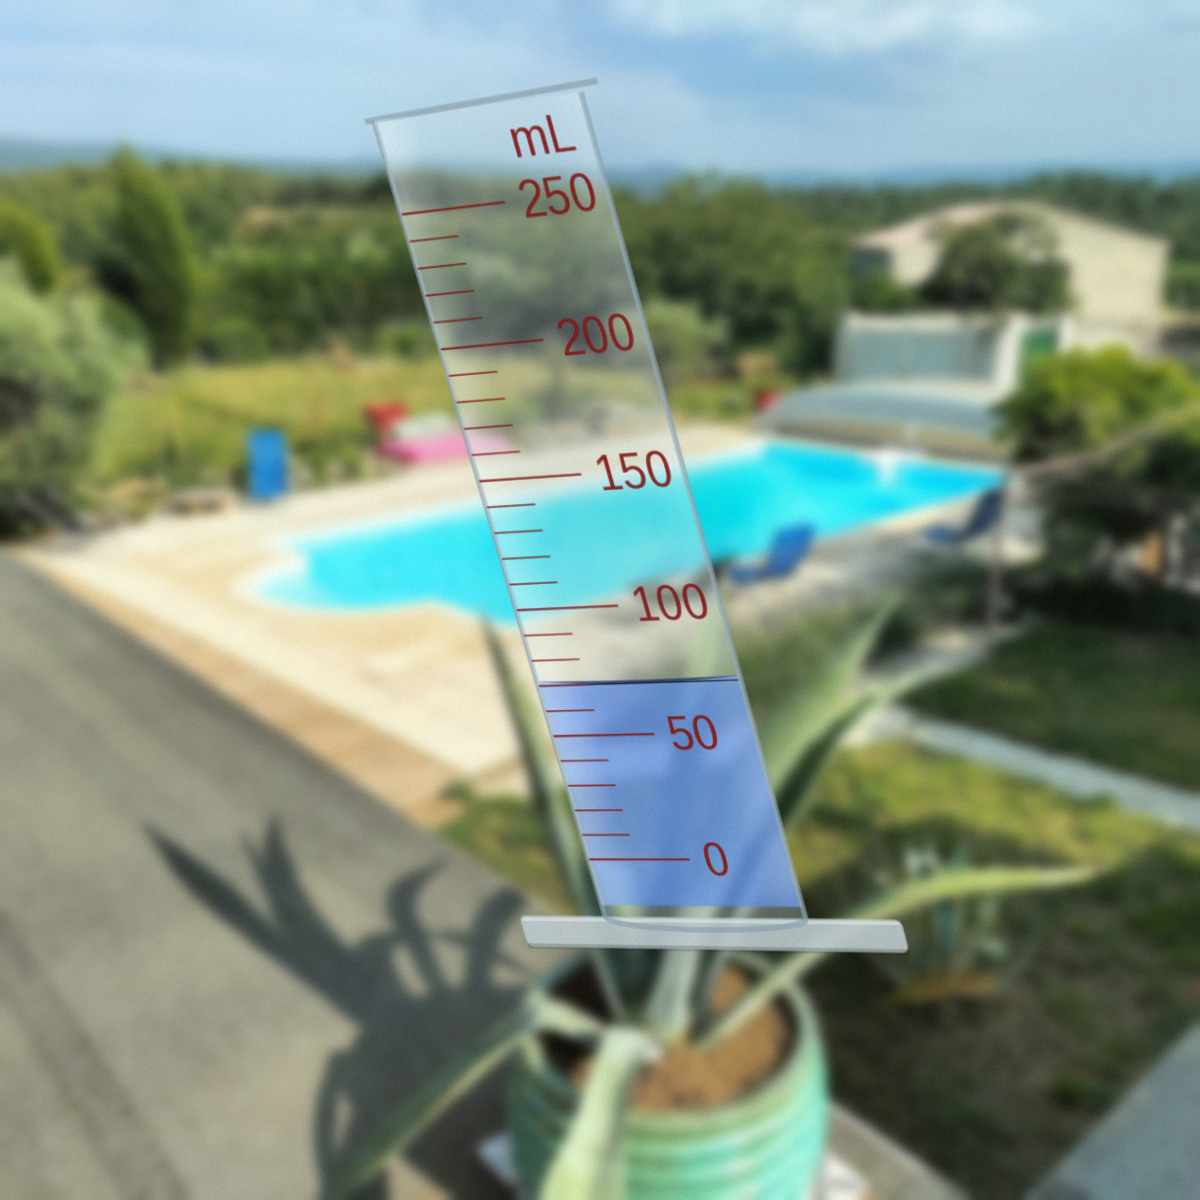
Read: 70mL
